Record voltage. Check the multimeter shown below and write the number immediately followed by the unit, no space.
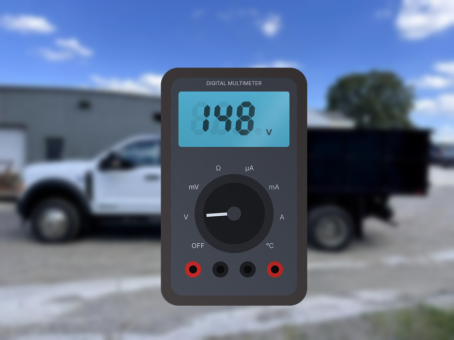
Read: 148V
